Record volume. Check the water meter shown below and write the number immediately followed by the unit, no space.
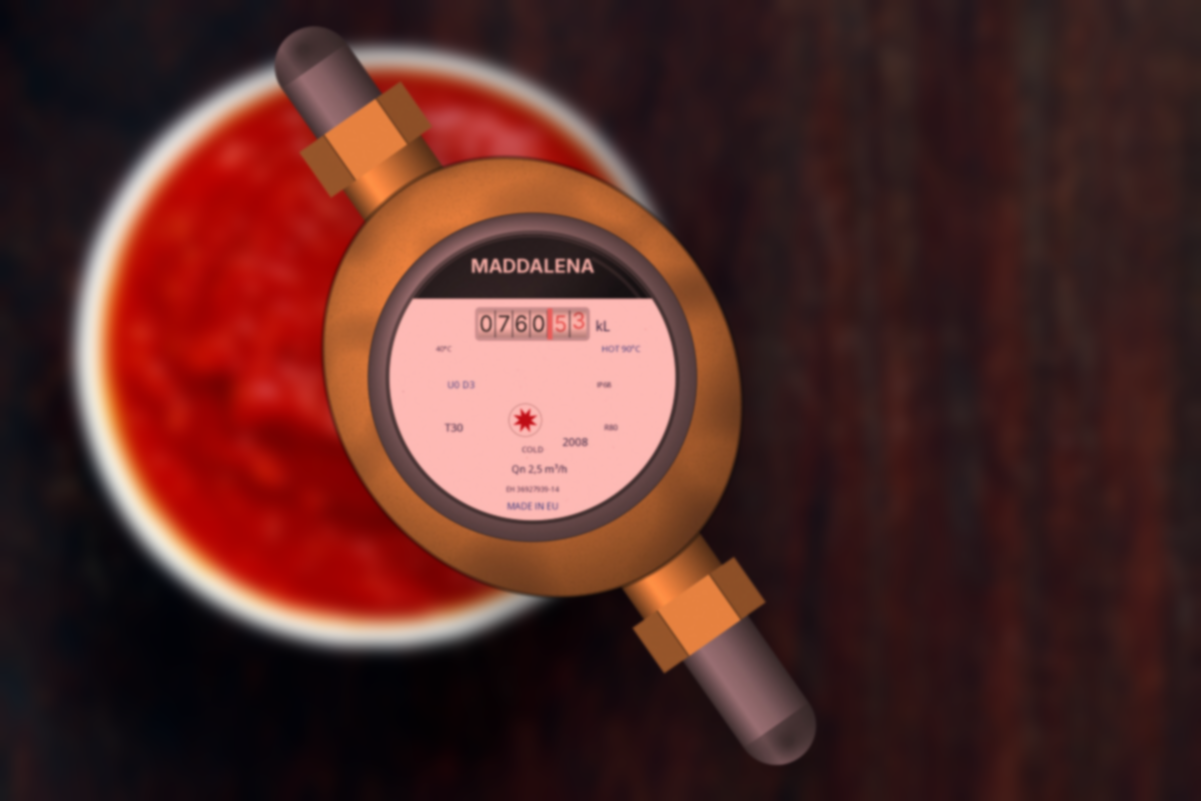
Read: 760.53kL
